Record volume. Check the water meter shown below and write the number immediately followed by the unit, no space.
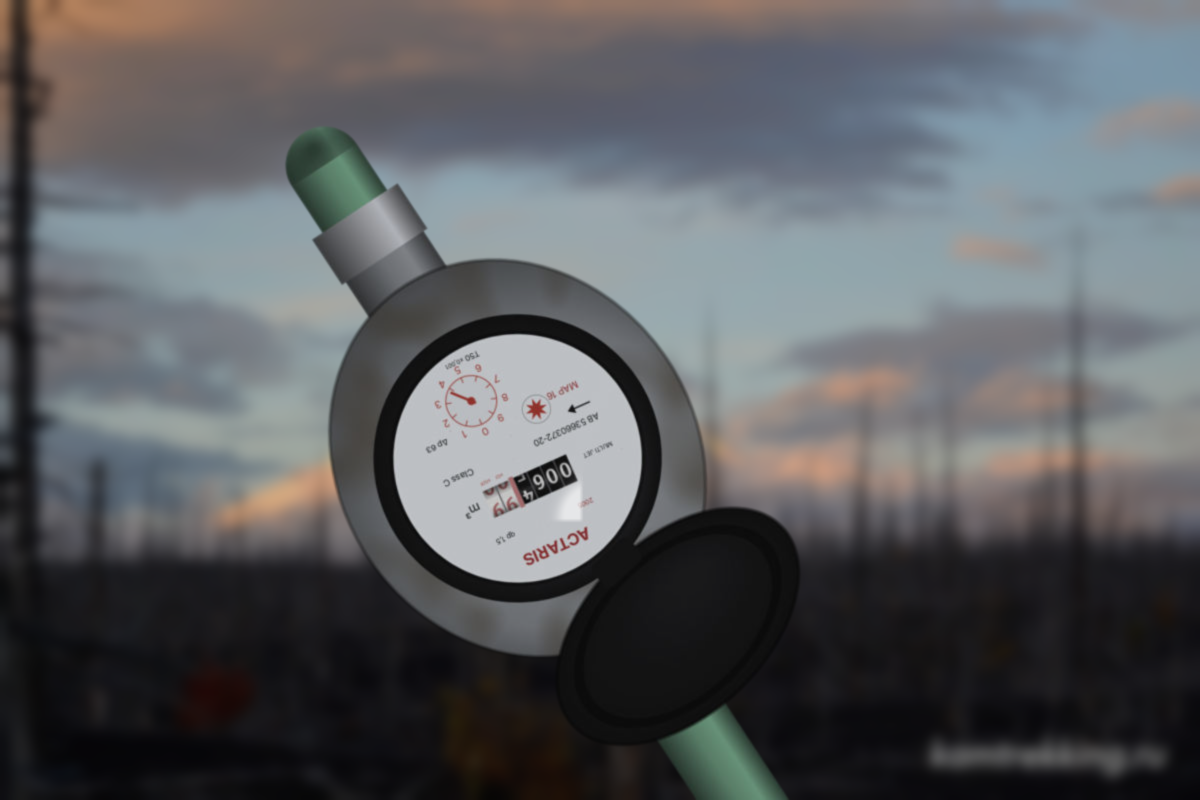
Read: 64.993m³
